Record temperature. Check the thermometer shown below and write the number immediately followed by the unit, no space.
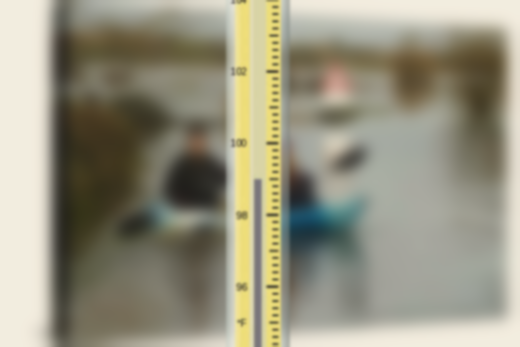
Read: 99°F
